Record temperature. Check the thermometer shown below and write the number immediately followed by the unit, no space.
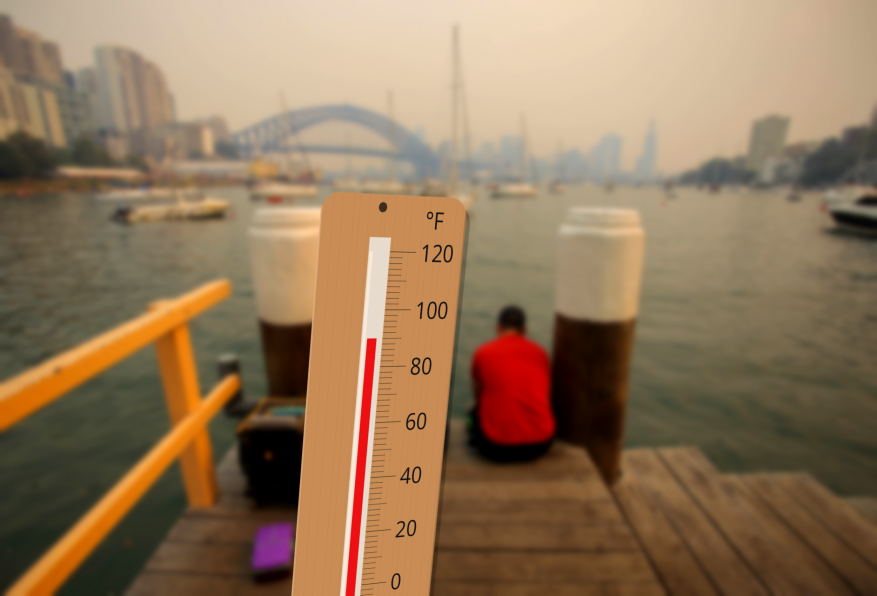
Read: 90°F
